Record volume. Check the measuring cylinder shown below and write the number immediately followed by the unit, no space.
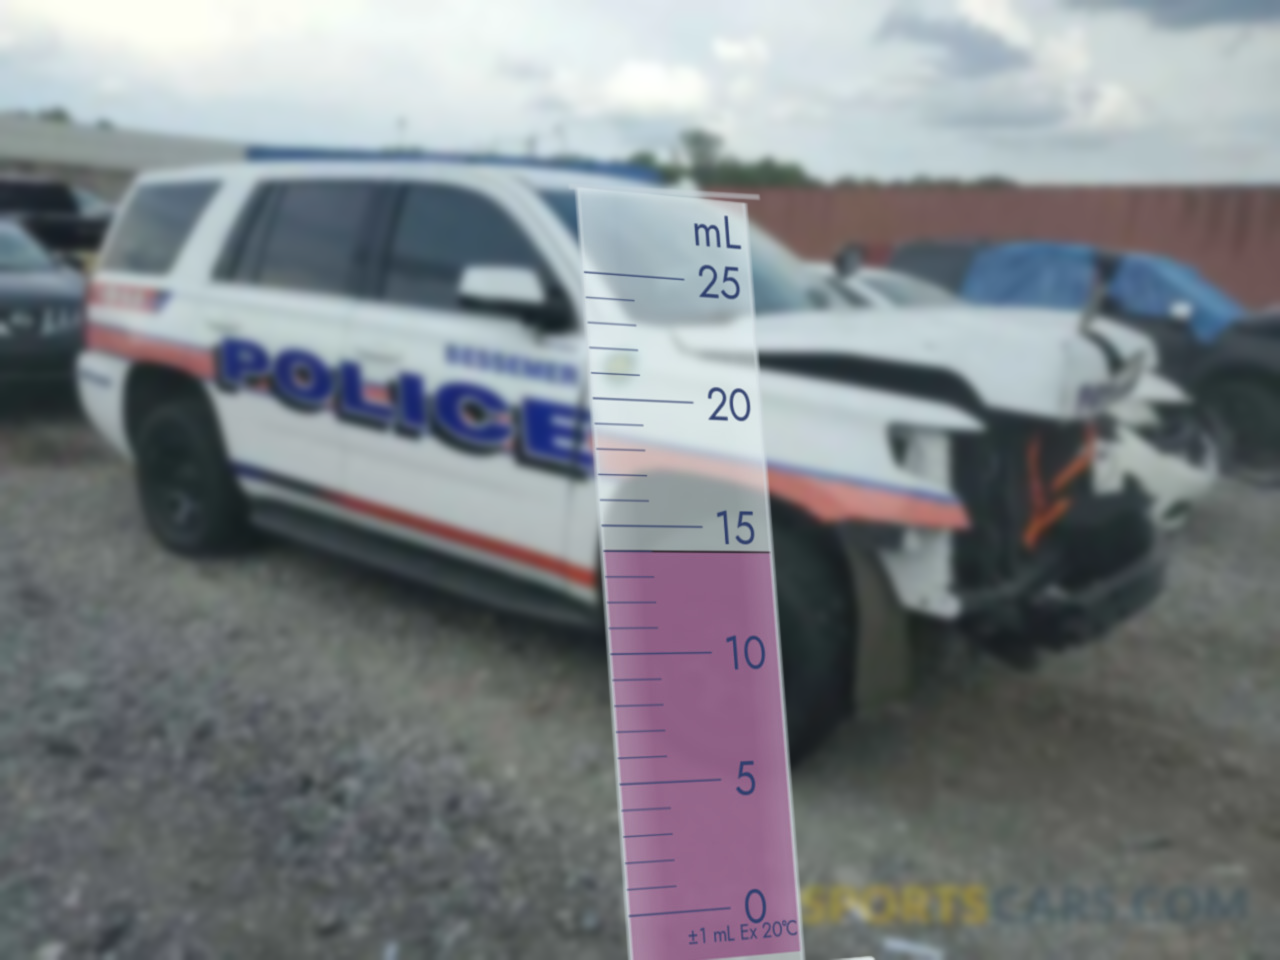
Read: 14mL
